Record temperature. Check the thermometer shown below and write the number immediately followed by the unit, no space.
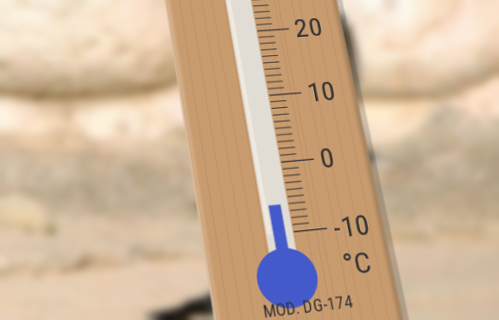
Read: -6°C
